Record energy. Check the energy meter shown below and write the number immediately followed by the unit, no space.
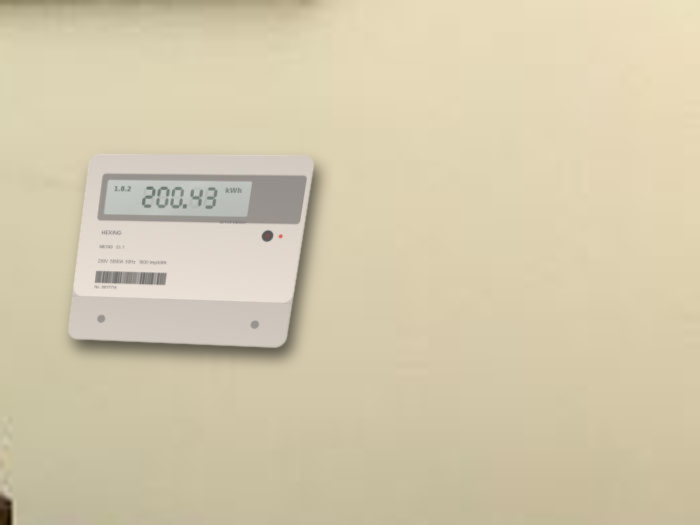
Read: 200.43kWh
